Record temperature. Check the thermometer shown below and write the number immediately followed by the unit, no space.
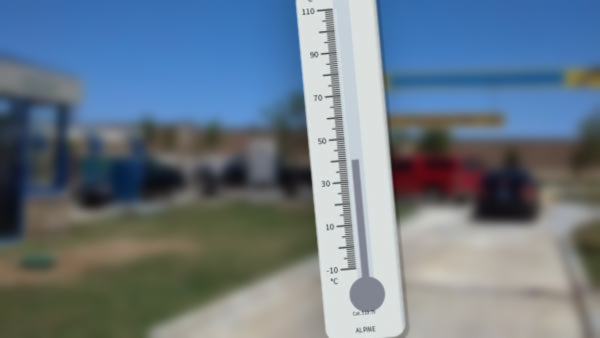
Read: 40°C
